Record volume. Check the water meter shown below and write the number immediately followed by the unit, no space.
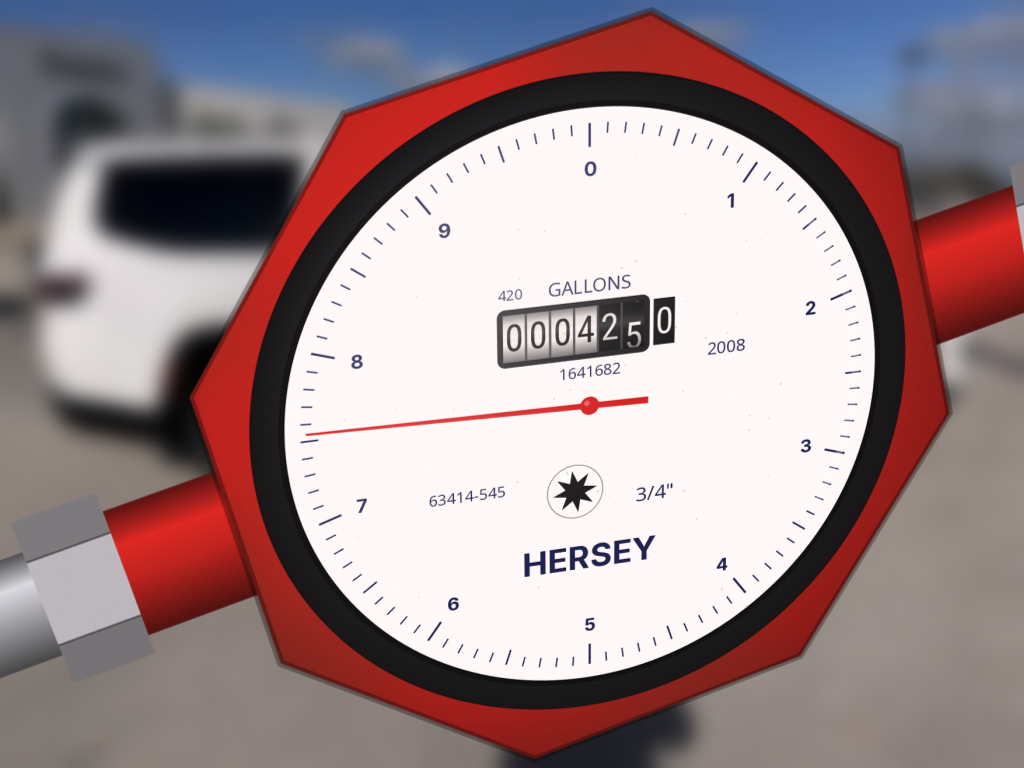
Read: 4247.5gal
